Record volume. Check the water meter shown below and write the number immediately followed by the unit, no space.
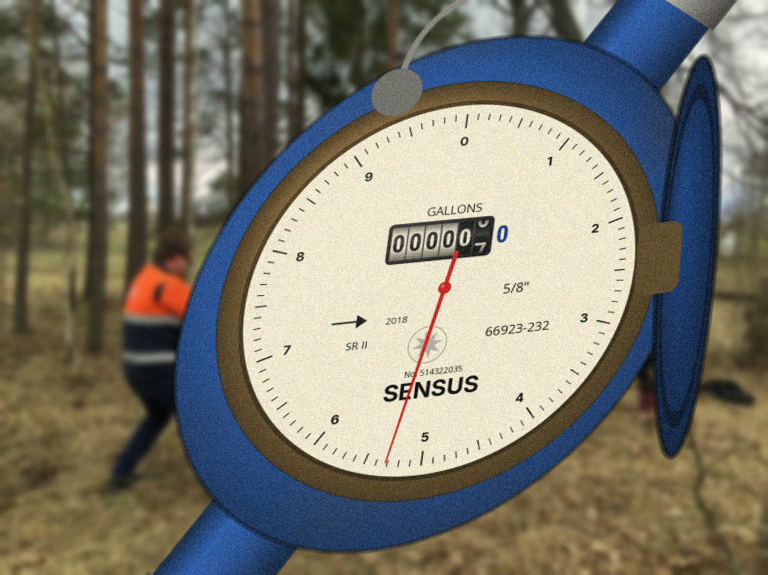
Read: 65.3gal
